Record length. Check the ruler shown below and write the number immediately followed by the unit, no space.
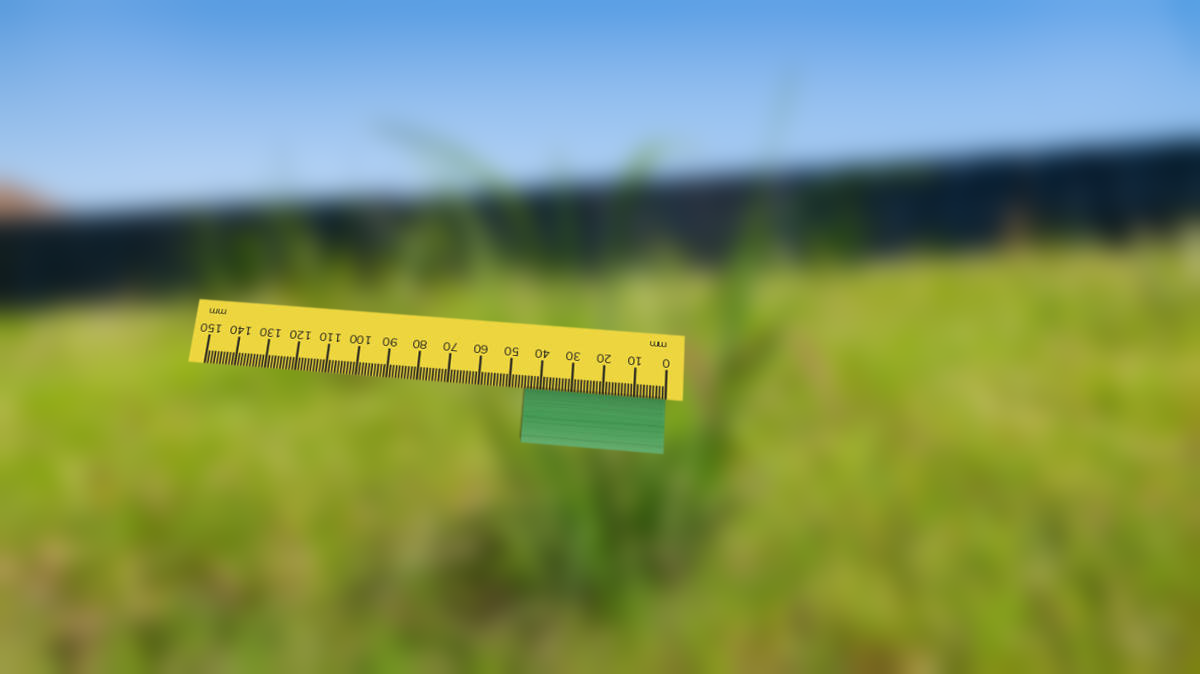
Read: 45mm
